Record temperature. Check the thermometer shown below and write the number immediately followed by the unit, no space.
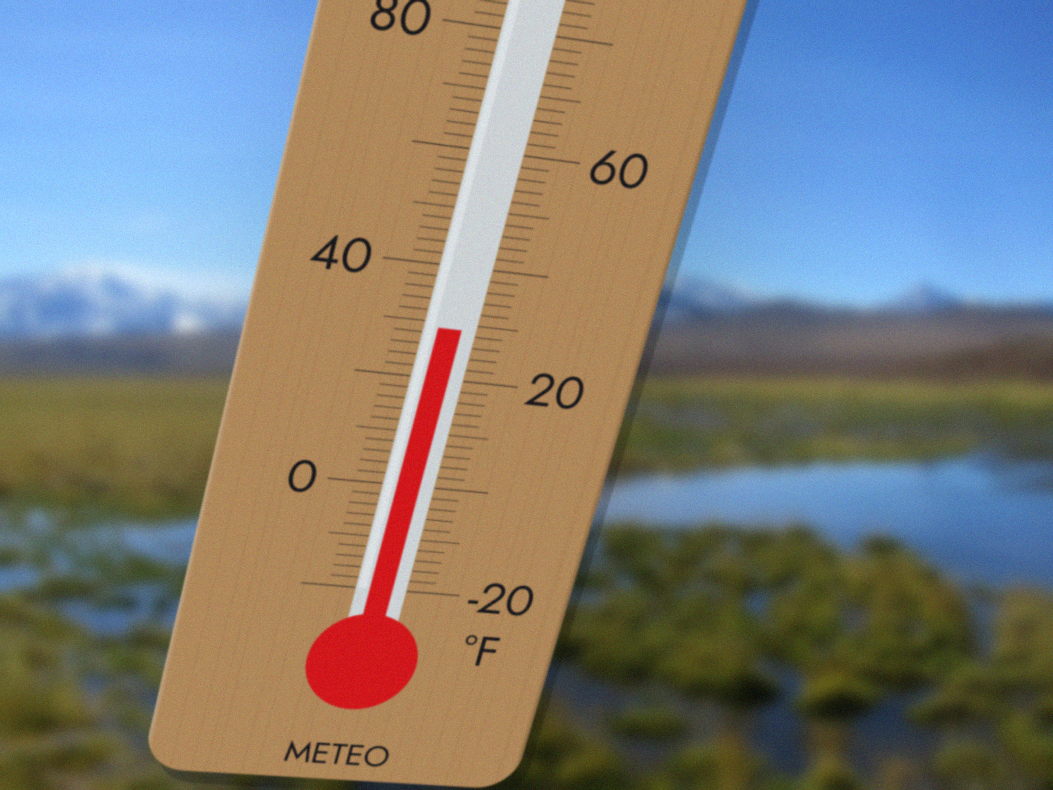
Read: 29°F
